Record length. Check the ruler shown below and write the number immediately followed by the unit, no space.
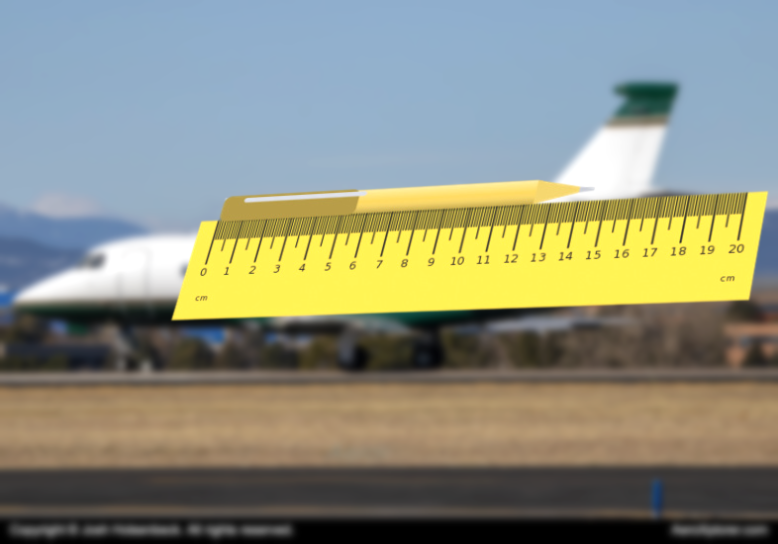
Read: 14.5cm
